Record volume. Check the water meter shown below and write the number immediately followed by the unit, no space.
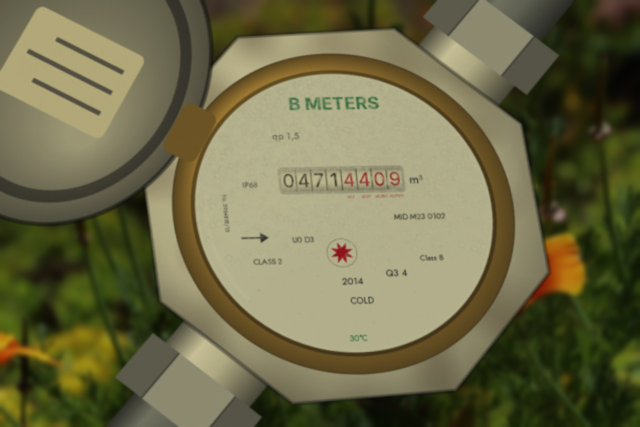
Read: 471.4409m³
